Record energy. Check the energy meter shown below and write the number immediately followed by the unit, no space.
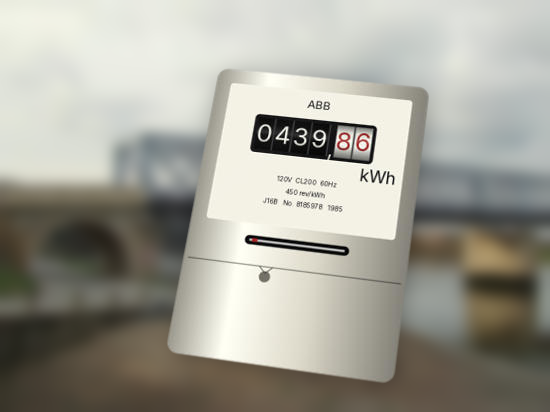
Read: 439.86kWh
